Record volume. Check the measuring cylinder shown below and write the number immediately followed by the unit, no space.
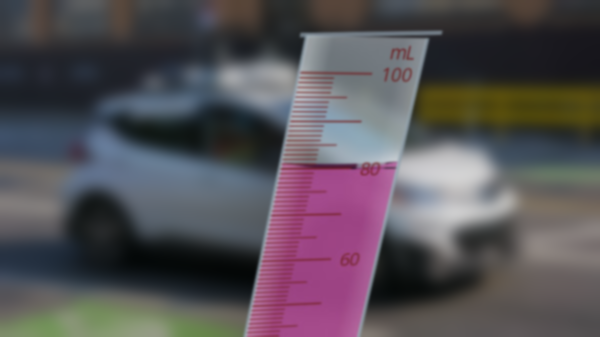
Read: 80mL
